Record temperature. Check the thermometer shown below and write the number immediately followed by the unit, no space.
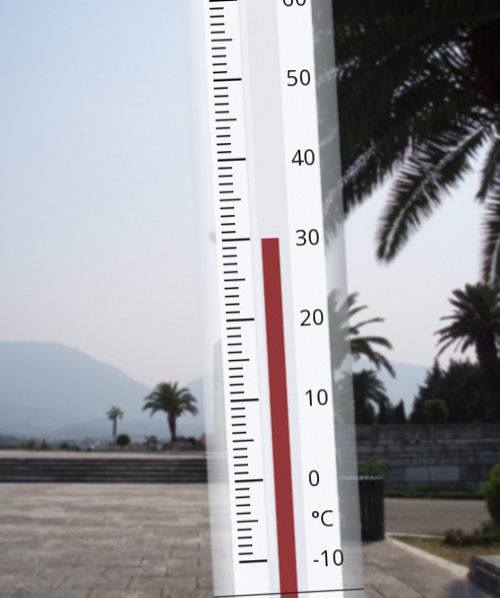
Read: 30°C
